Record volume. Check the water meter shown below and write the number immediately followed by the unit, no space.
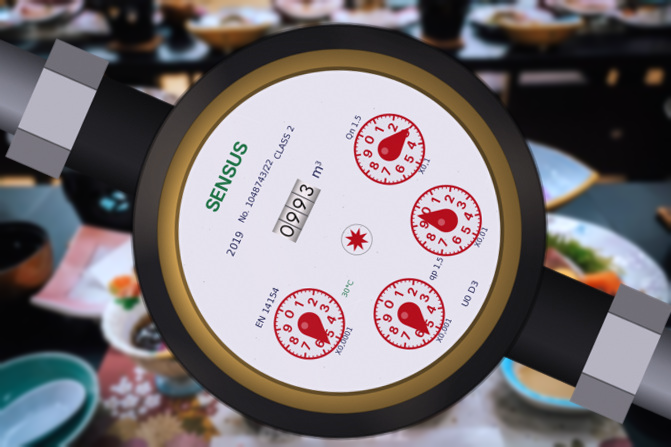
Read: 993.2955m³
